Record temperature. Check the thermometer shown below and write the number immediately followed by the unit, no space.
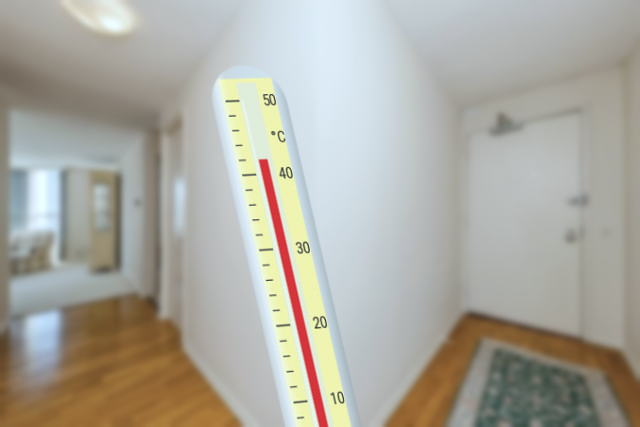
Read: 42°C
